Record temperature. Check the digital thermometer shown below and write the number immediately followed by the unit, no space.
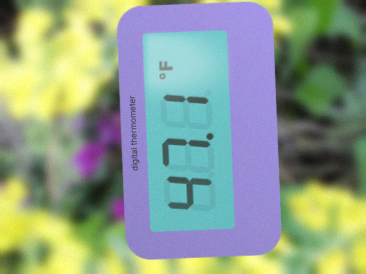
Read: 47.1°F
